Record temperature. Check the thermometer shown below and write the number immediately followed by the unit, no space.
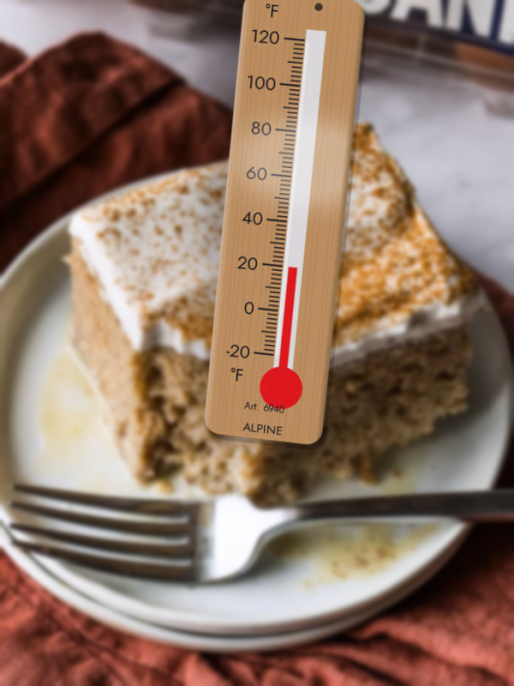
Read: 20°F
